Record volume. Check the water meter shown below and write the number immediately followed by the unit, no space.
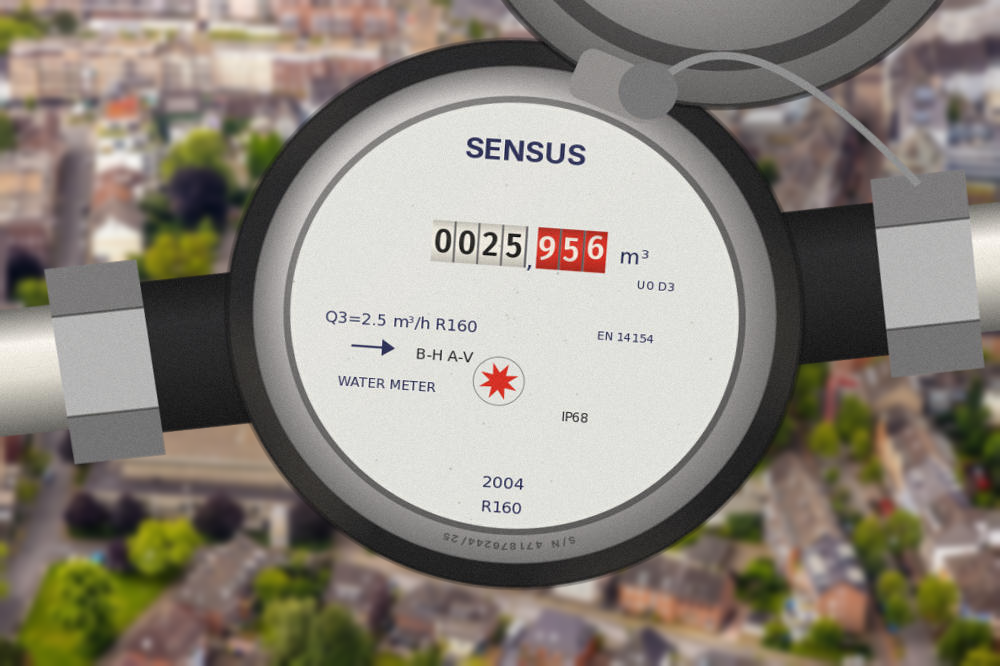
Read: 25.956m³
